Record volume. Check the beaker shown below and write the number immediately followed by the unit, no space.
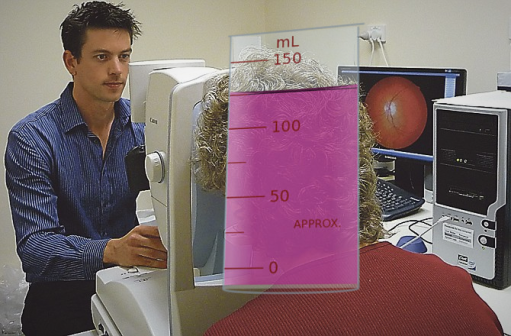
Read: 125mL
